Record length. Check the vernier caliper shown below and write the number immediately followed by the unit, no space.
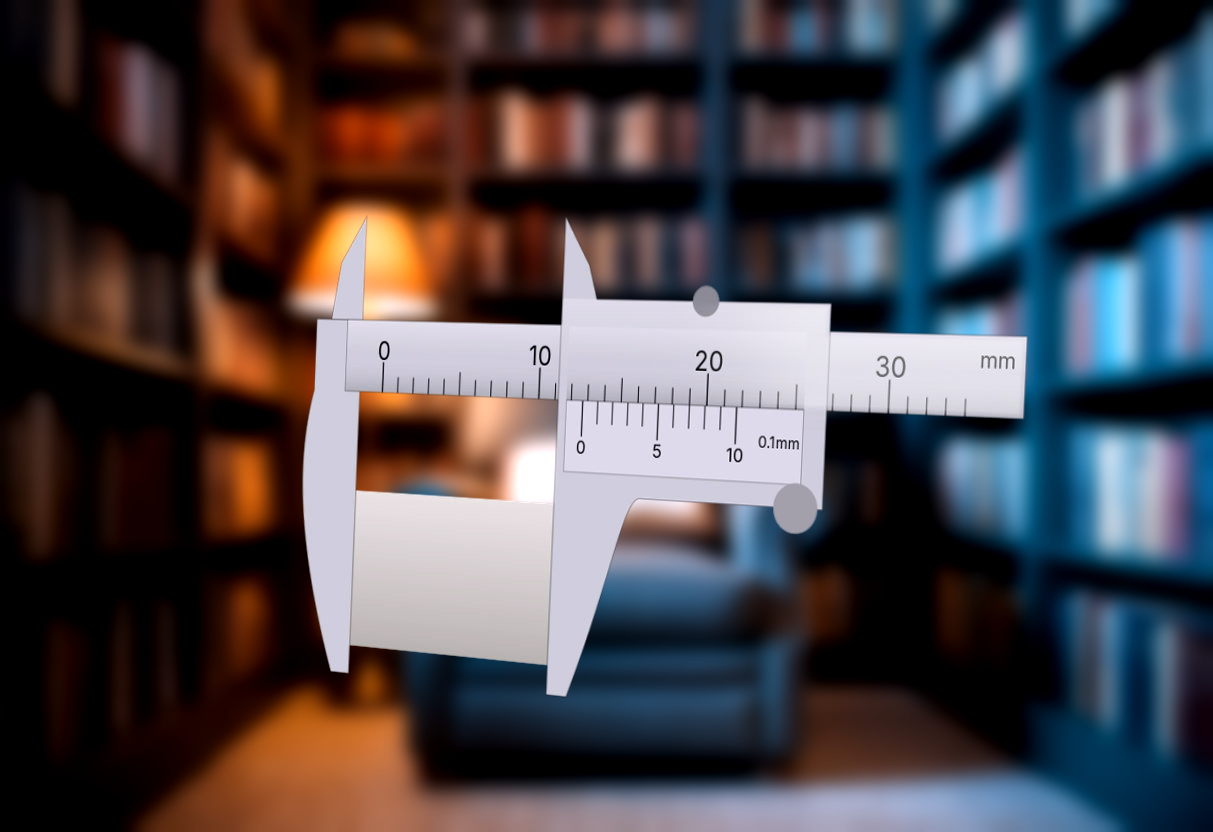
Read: 12.7mm
